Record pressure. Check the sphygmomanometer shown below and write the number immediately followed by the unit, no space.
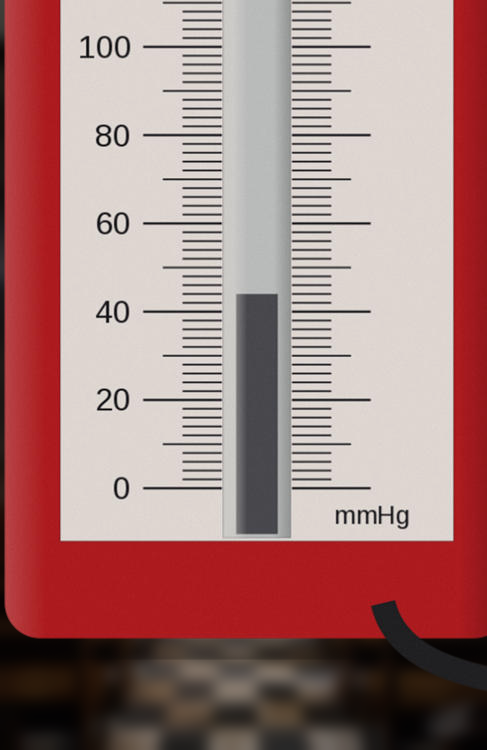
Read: 44mmHg
